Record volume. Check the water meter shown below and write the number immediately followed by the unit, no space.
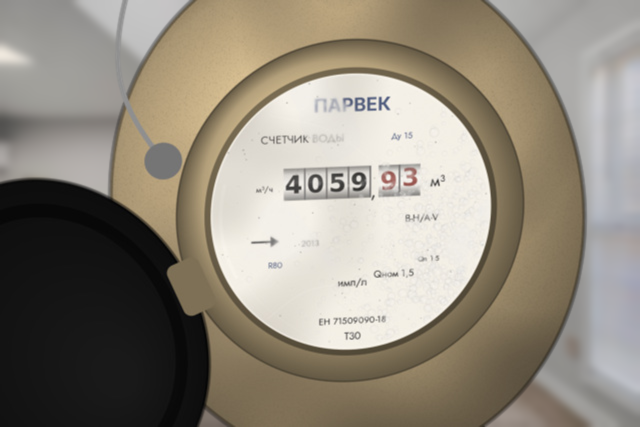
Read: 4059.93m³
